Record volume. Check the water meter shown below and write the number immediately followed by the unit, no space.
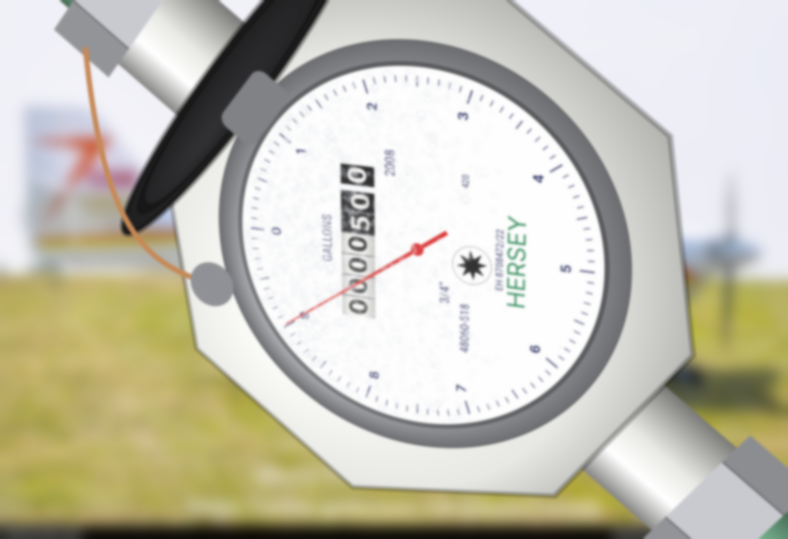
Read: 499.0gal
